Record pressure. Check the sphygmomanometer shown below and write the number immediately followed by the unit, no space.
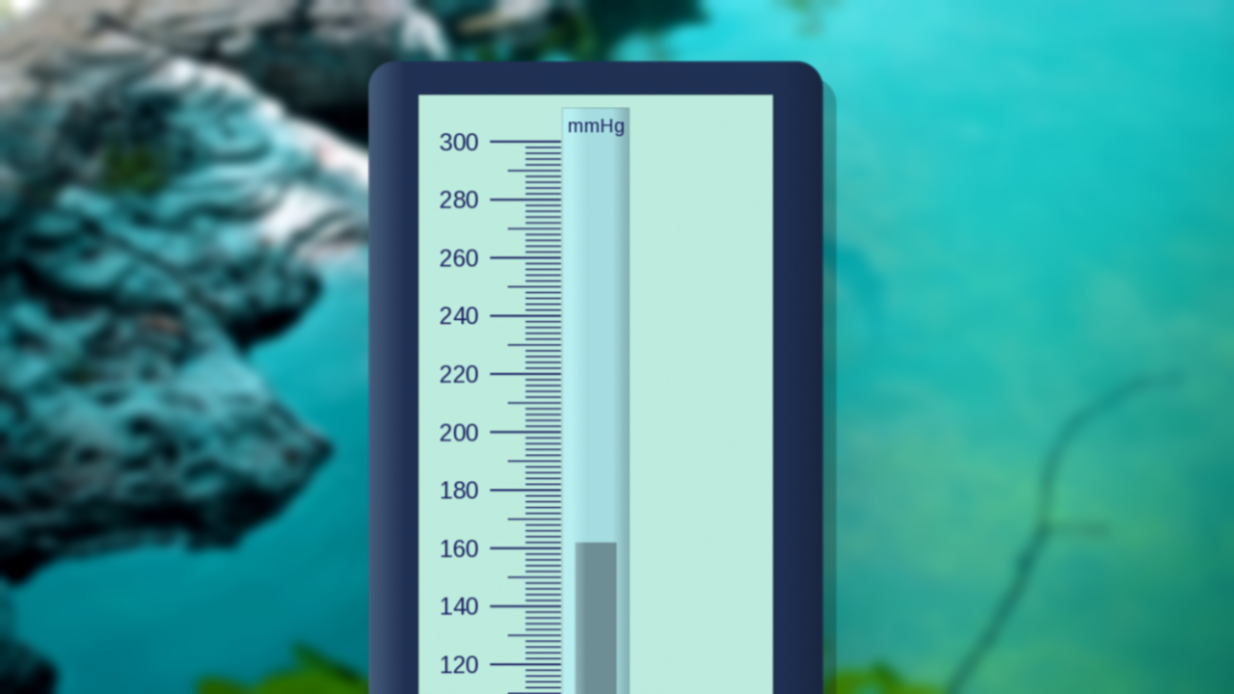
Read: 162mmHg
